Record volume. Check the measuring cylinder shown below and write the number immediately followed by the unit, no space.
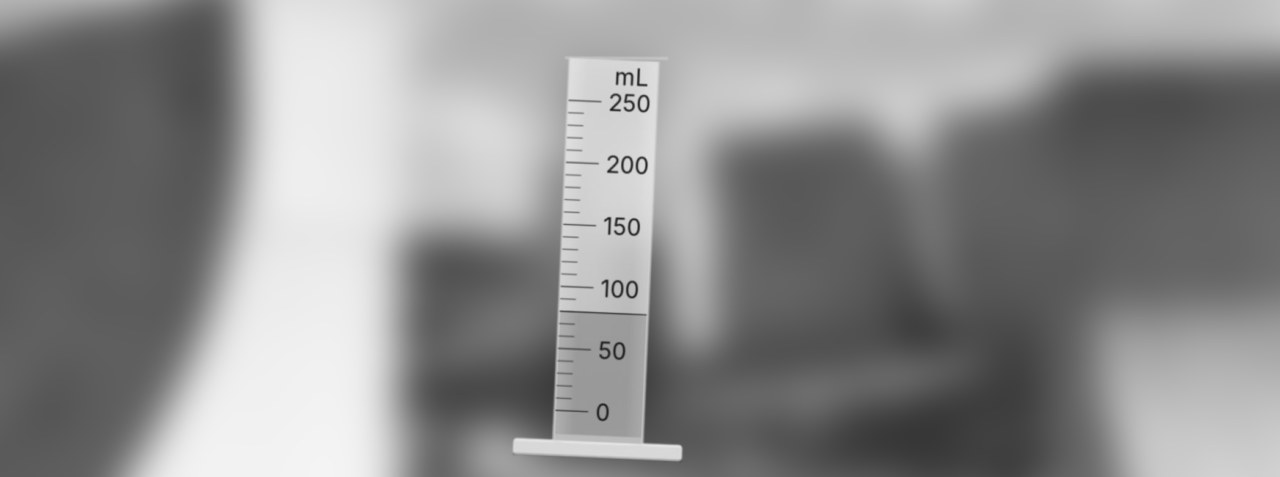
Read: 80mL
